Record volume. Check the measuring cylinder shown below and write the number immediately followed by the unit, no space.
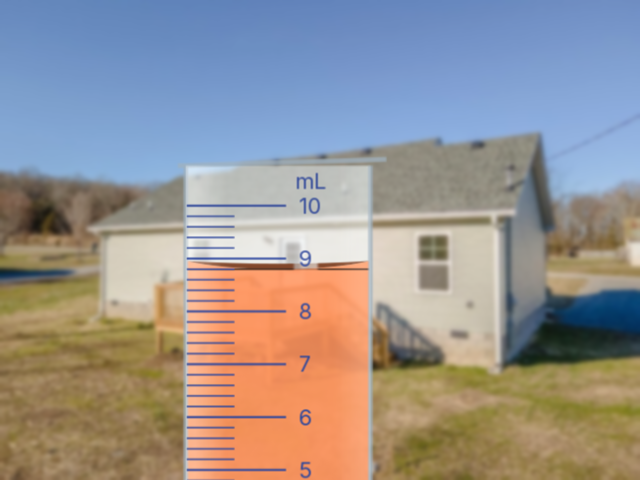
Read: 8.8mL
